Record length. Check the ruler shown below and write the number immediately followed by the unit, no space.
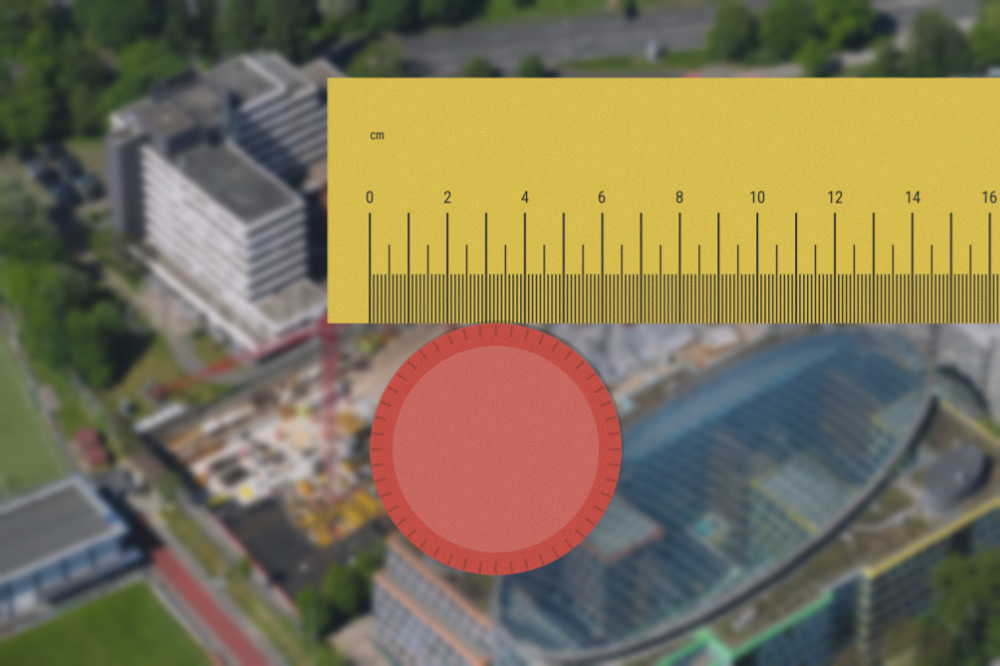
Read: 6.5cm
